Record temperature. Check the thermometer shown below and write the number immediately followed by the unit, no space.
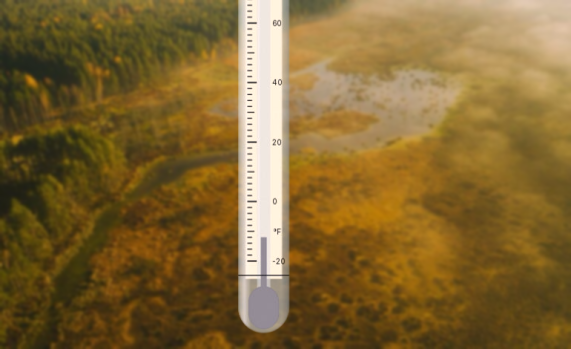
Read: -12°F
